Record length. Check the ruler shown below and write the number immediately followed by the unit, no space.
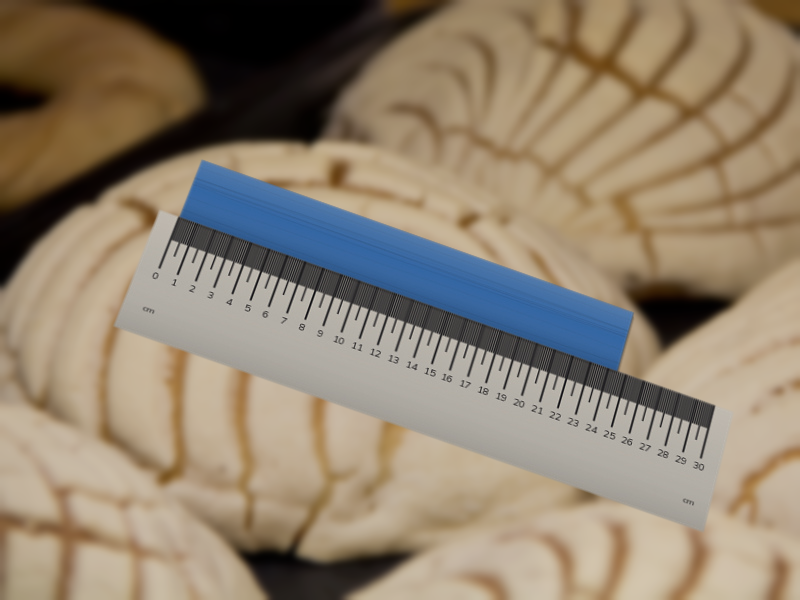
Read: 24.5cm
